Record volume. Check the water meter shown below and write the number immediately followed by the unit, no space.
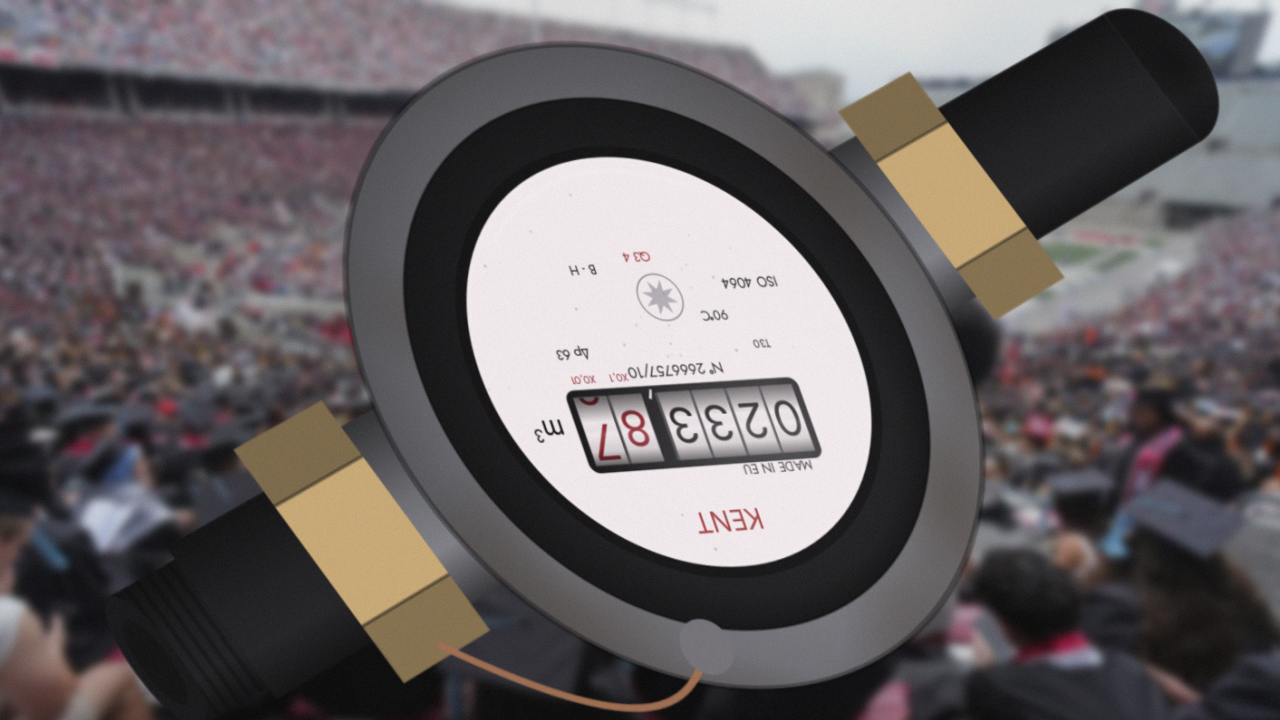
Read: 233.87m³
